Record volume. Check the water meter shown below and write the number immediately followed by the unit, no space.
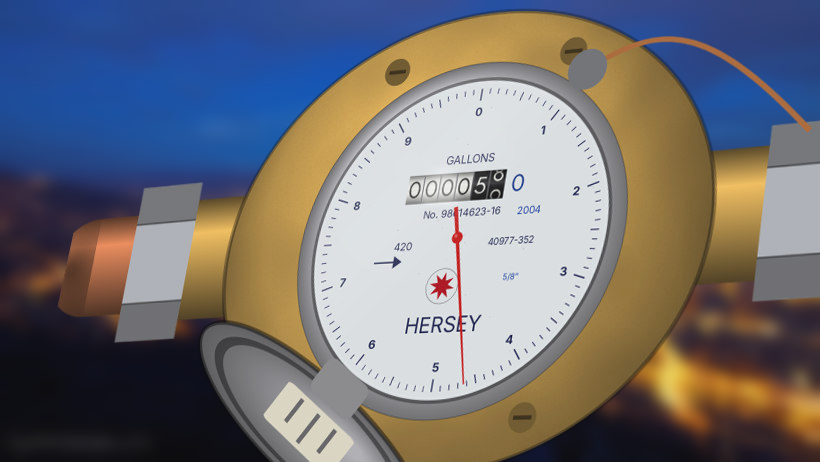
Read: 584.6gal
